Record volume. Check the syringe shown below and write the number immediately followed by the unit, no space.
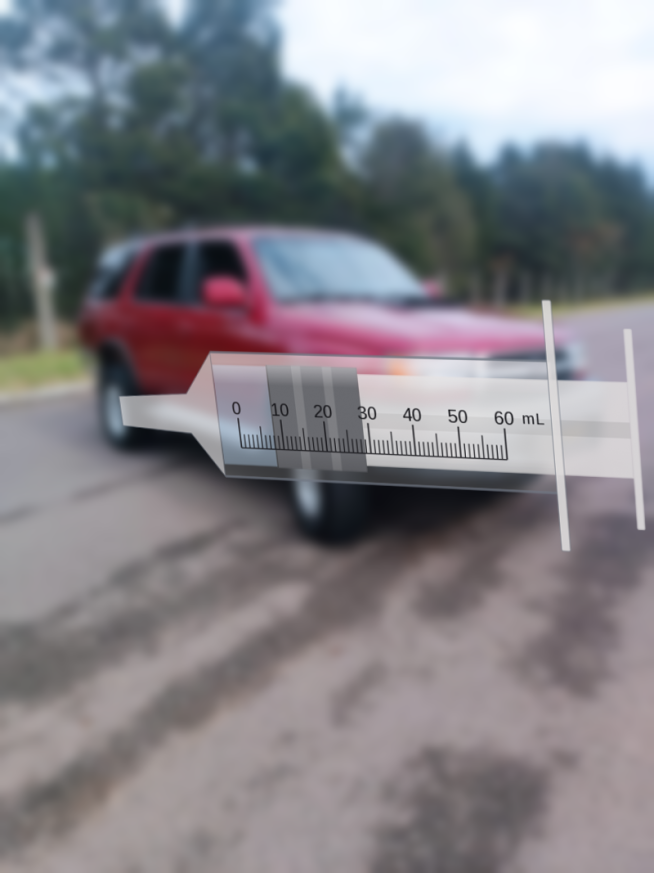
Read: 8mL
